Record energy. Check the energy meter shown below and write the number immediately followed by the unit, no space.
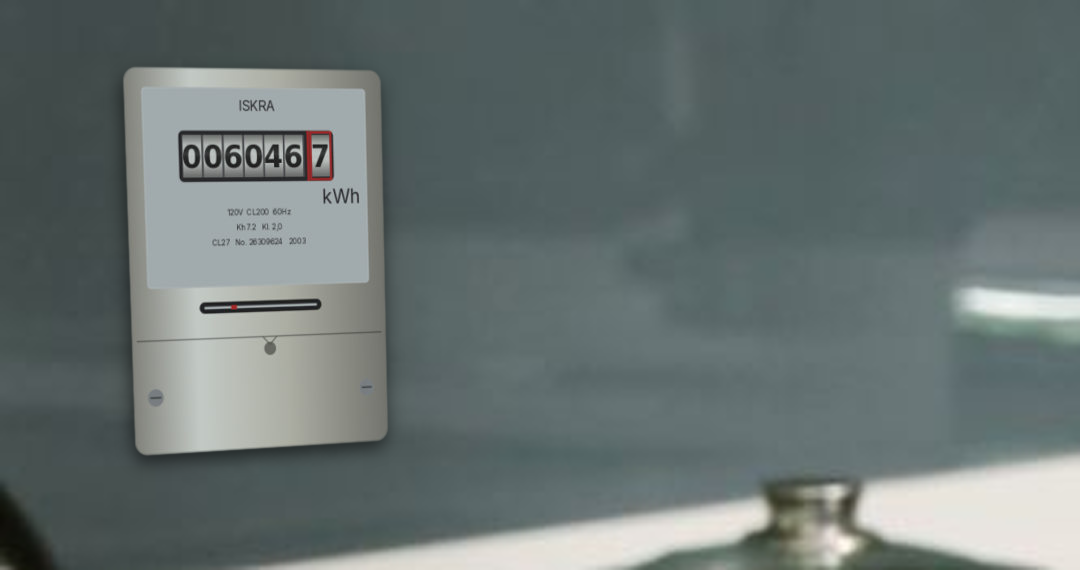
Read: 6046.7kWh
